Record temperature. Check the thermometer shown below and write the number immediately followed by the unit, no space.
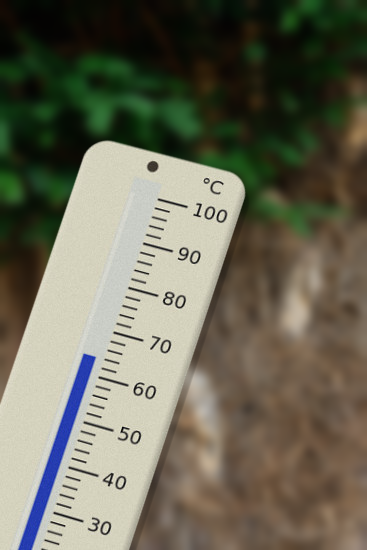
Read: 64°C
